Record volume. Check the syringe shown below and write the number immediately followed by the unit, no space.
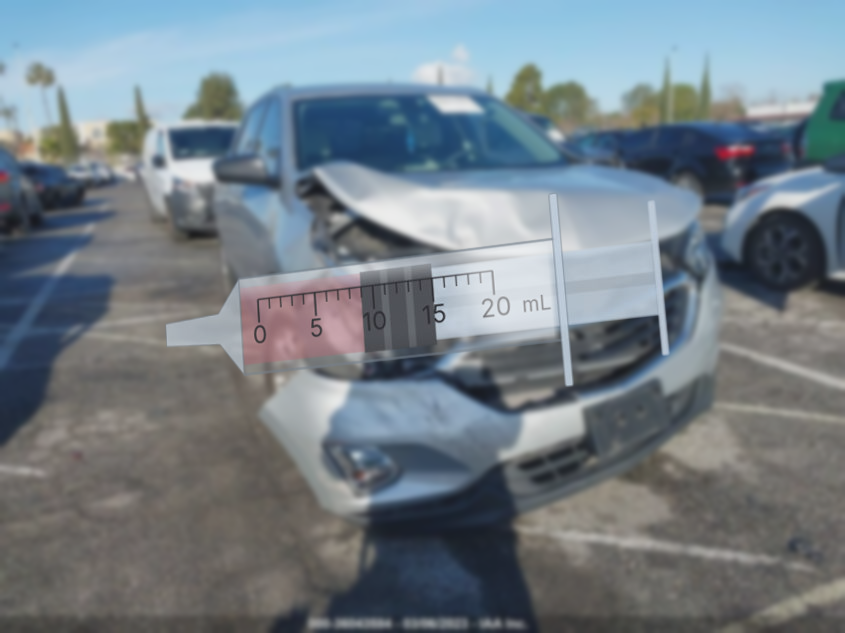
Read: 9mL
